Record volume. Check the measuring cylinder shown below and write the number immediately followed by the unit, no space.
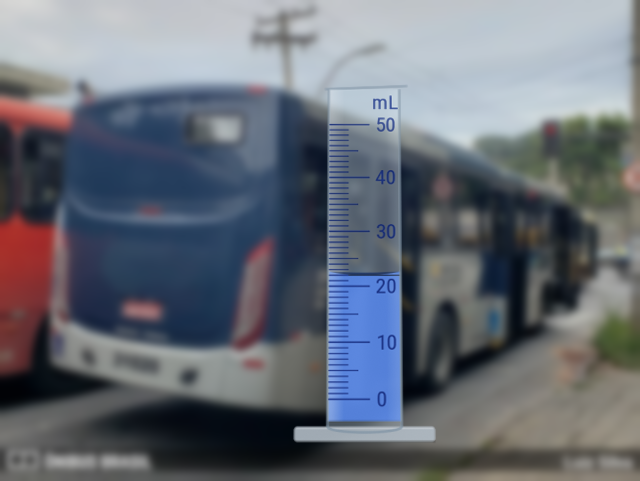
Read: 22mL
